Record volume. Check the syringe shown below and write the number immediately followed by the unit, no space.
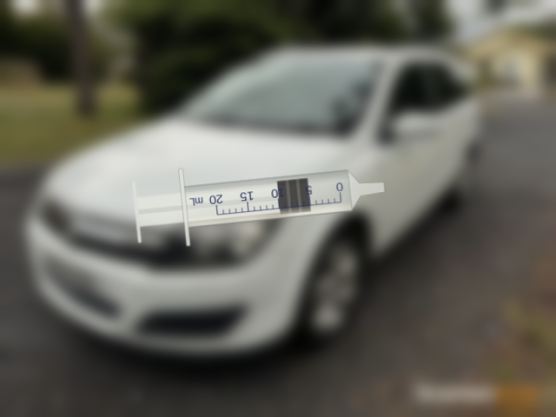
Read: 5mL
